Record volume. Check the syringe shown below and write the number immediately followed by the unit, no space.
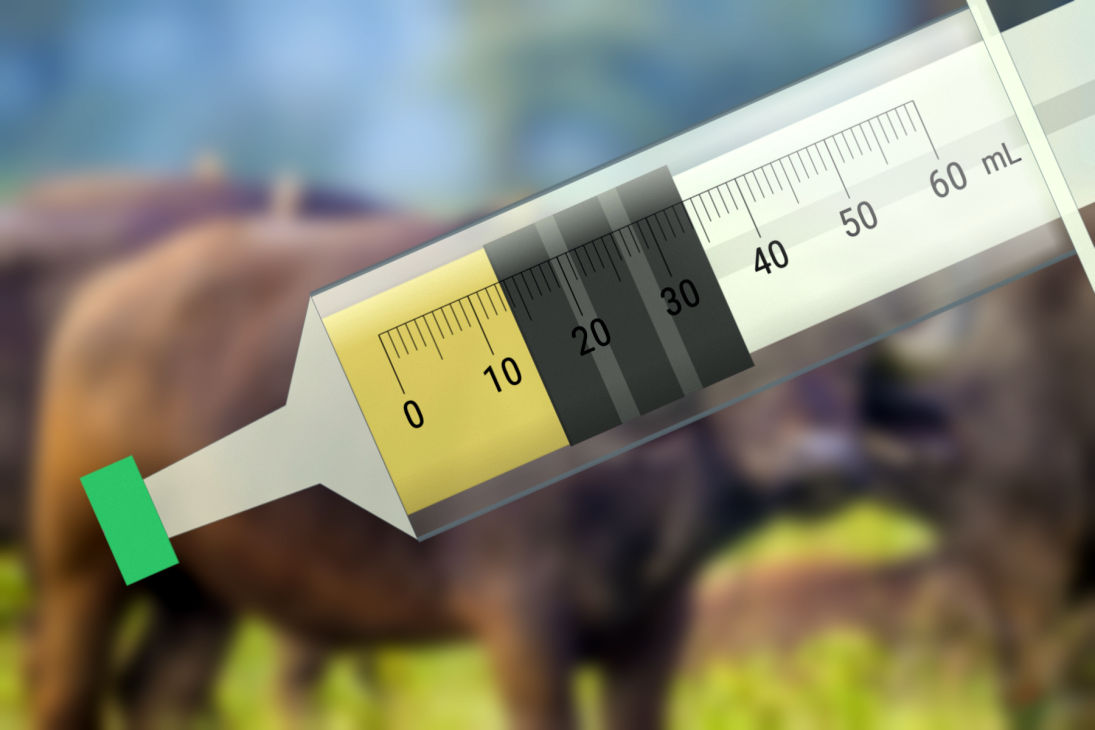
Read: 13.5mL
